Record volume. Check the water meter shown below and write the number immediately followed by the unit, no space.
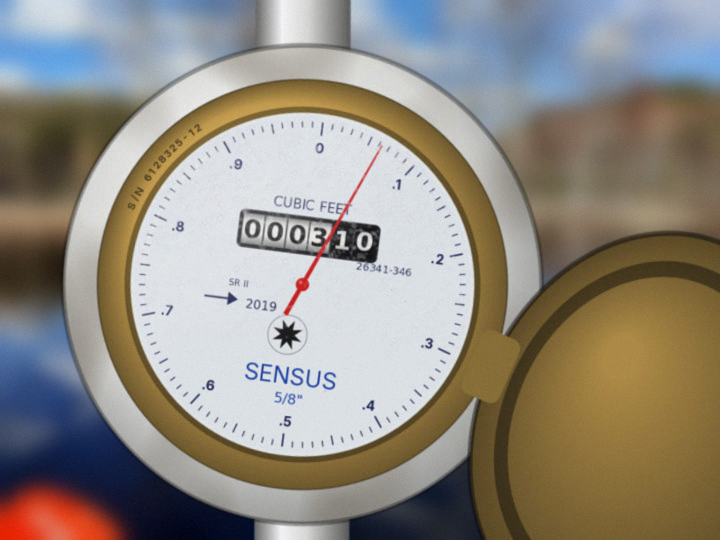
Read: 310.06ft³
